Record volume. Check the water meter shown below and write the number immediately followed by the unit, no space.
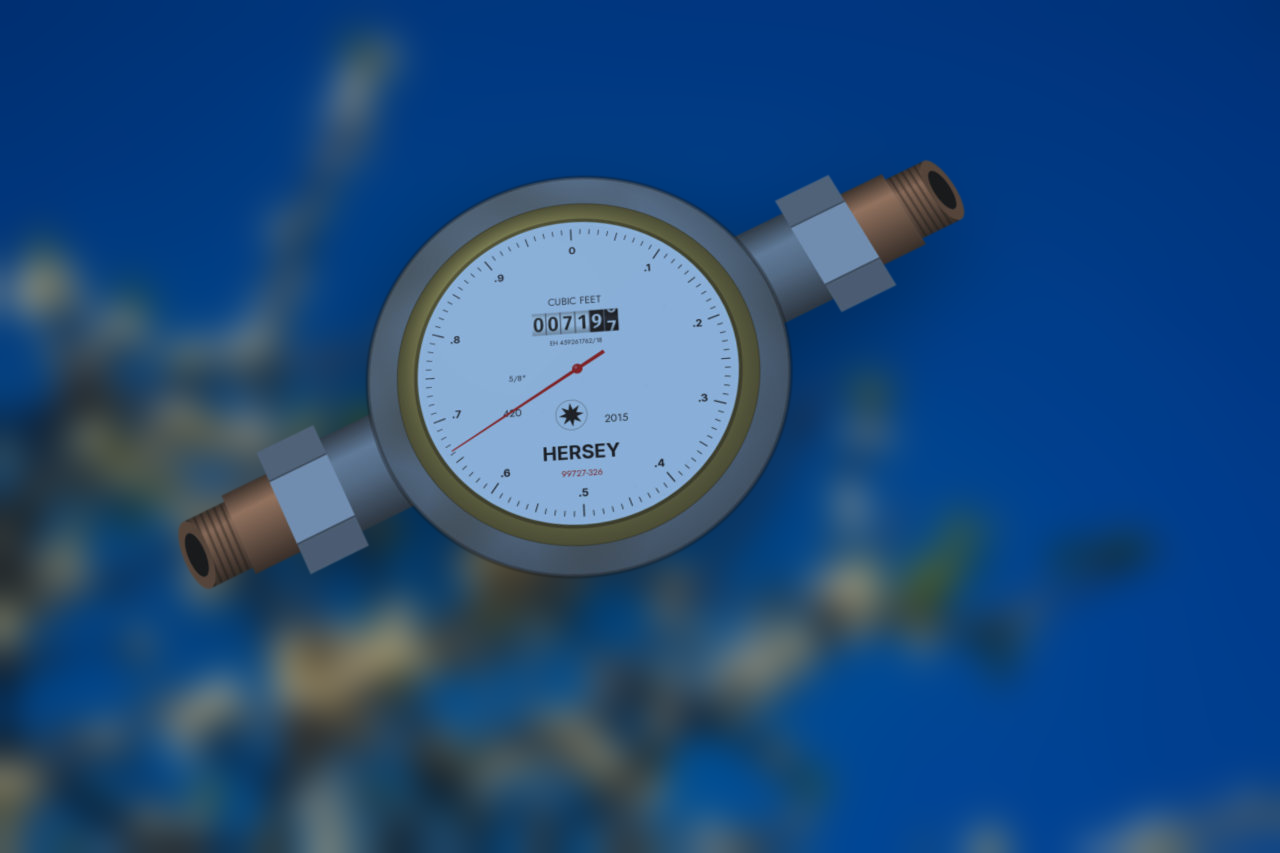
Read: 7196.66ft³
